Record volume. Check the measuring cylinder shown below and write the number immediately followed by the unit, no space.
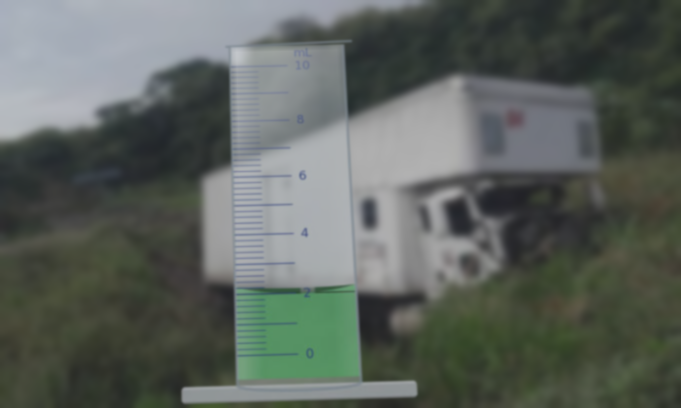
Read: 2mL
